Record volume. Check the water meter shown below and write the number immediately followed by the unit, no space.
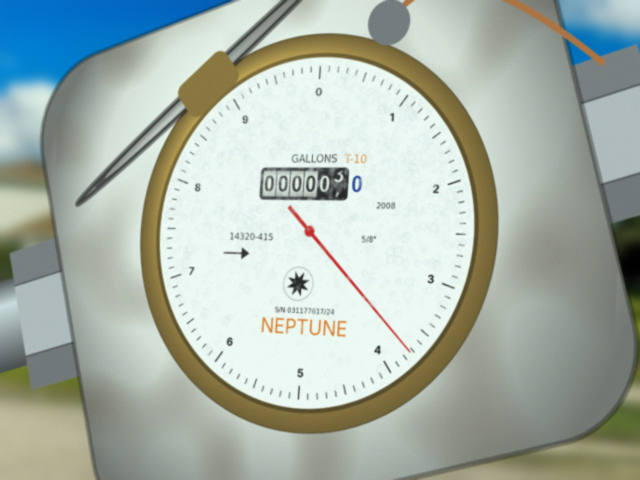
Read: 33.7gal
